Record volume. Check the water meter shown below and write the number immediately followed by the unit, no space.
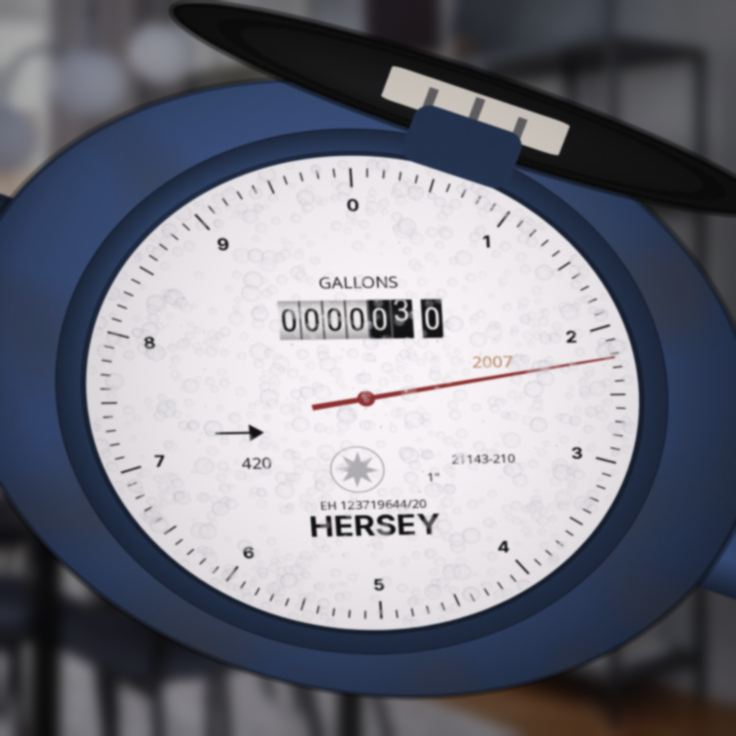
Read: 32.2gal
